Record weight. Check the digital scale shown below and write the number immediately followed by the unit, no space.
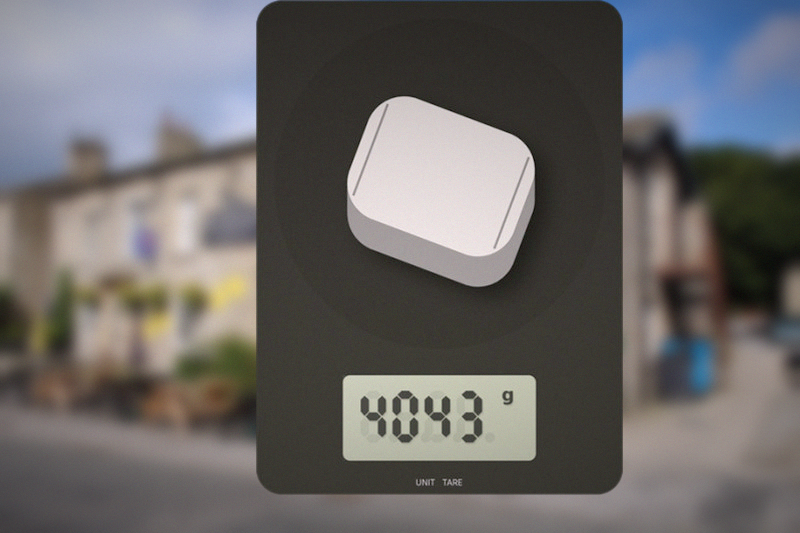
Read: 4043g
